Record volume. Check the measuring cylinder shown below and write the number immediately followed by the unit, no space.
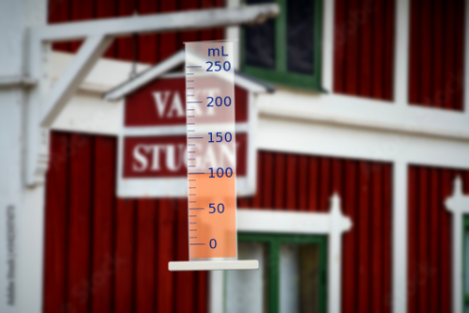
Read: 100mL
